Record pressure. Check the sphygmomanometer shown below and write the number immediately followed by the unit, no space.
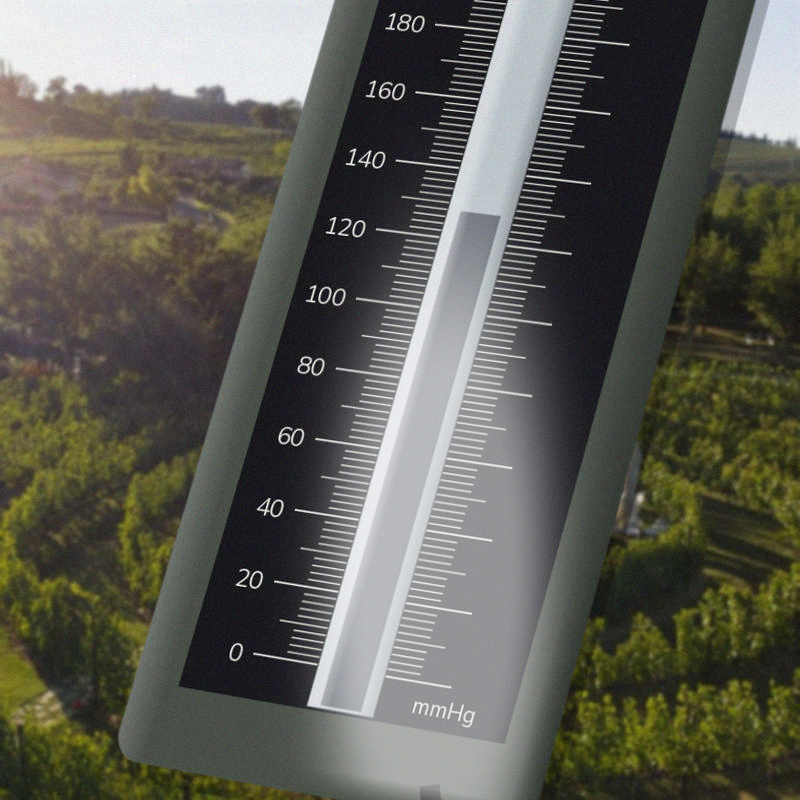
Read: 128mmHg
